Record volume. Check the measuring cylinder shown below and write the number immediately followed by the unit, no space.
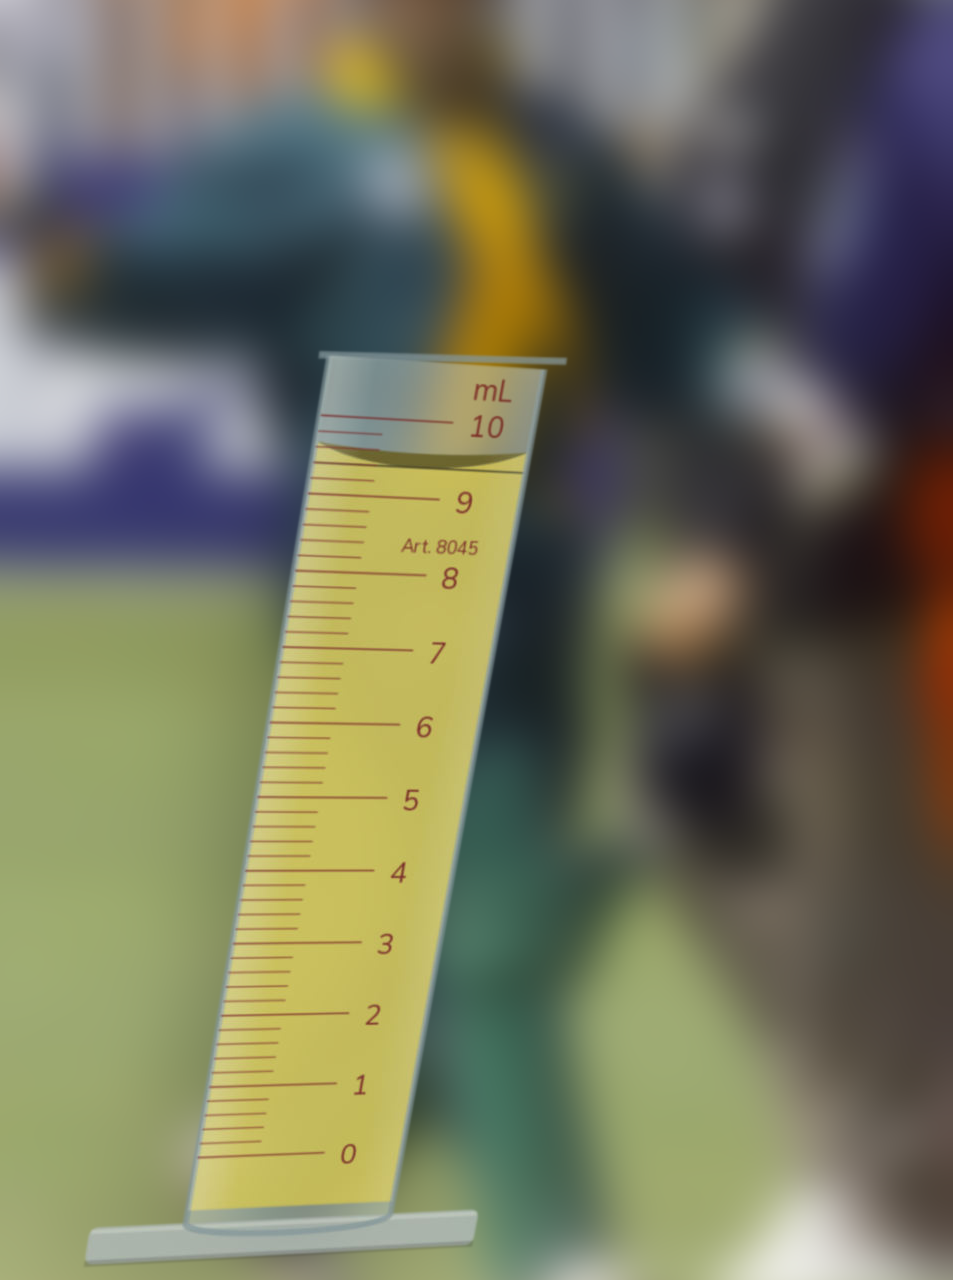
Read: 9.4mL
